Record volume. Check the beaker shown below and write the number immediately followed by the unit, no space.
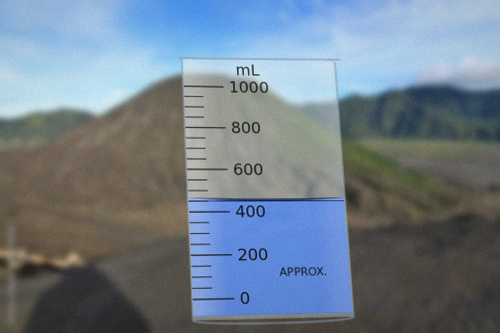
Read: 450mL
